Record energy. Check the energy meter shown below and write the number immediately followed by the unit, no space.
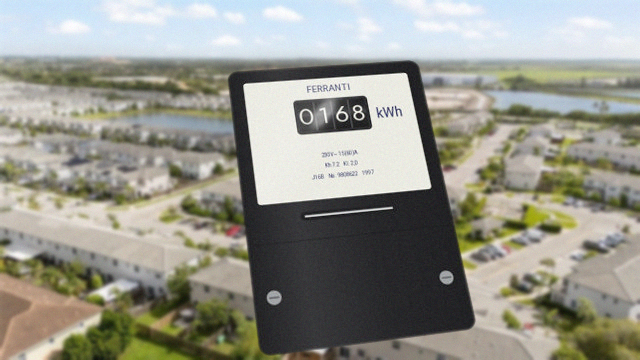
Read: 168kWh
